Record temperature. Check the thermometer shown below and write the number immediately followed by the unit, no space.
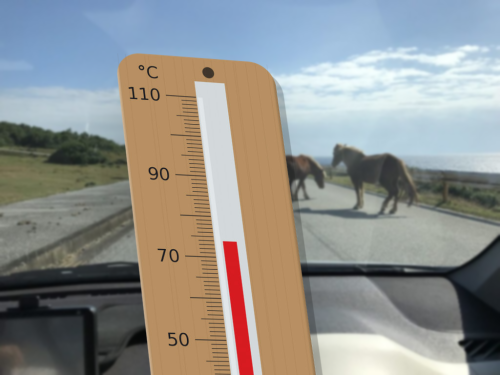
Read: 74°C
